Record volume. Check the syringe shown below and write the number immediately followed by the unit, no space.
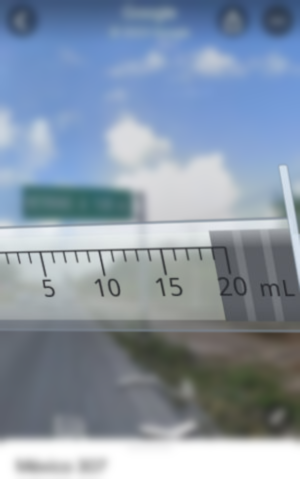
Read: 19mL
